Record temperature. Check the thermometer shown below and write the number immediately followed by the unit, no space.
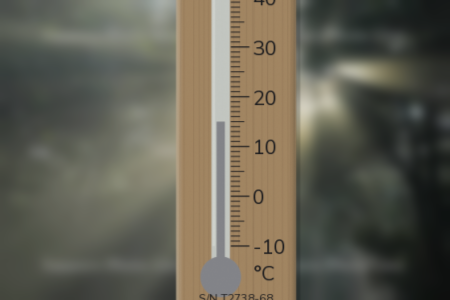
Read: 15°C
